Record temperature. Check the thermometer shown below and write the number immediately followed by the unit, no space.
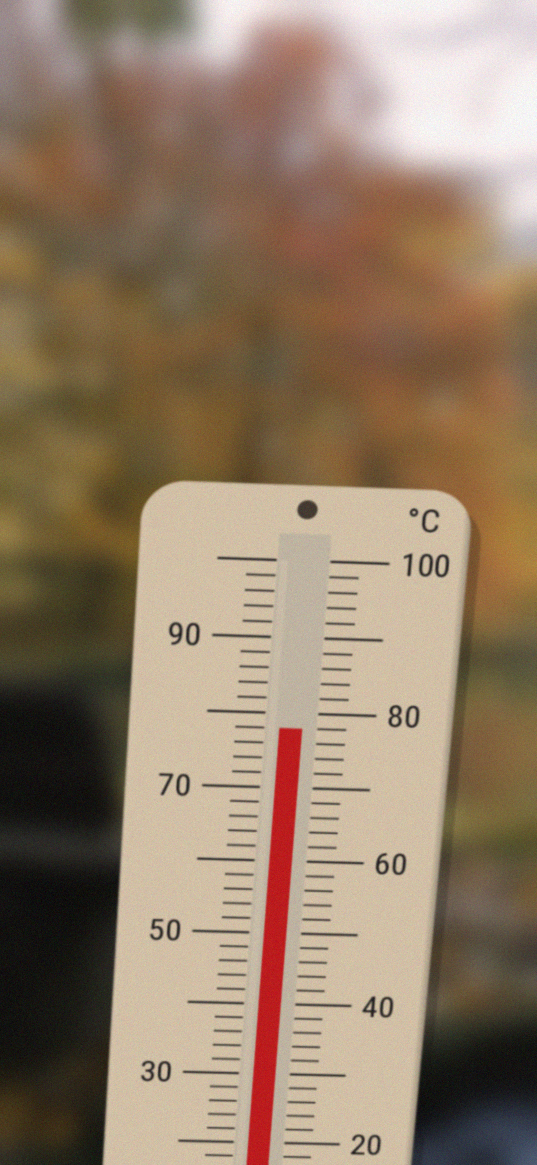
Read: 78°C
